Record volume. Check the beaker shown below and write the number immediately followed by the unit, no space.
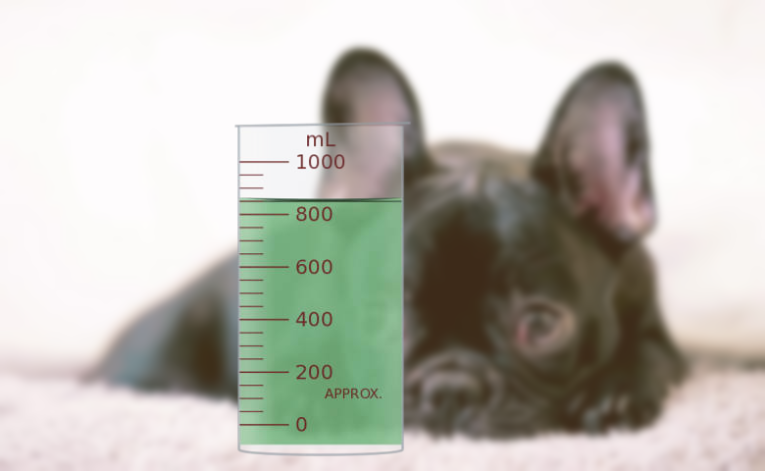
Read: 850mL
